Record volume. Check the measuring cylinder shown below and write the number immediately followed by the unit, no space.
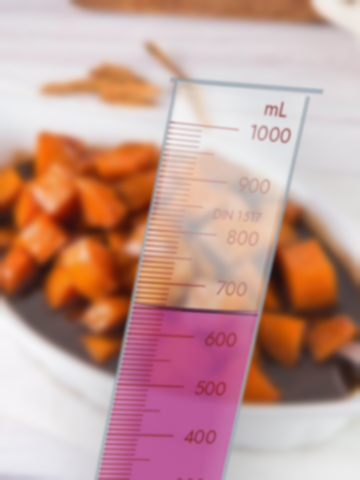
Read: 650mL
